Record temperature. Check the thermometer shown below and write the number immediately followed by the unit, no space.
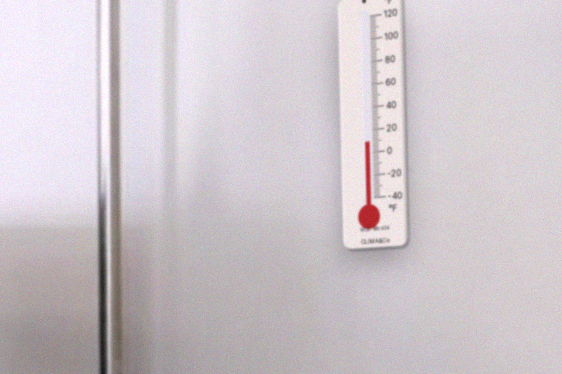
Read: 10°F
